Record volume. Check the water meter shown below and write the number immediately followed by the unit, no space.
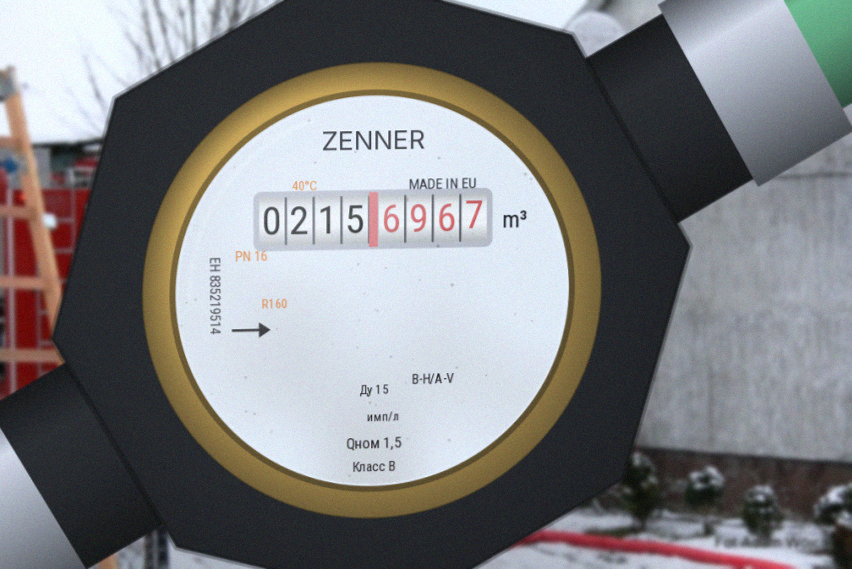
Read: 215.6967m³
